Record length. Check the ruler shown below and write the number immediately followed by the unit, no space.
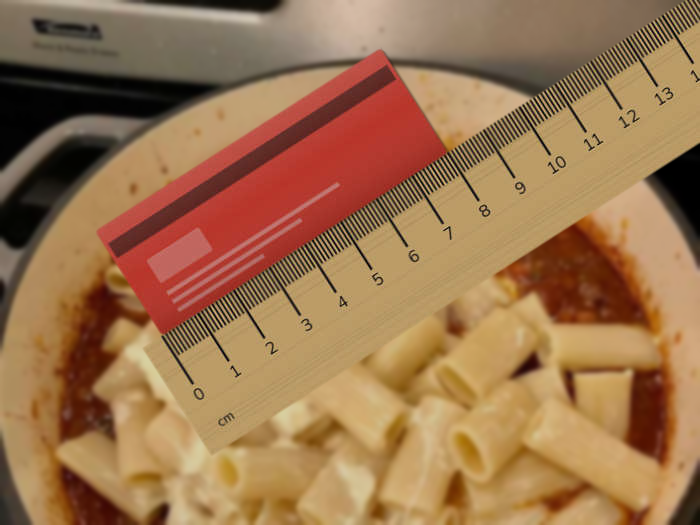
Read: 8cm
